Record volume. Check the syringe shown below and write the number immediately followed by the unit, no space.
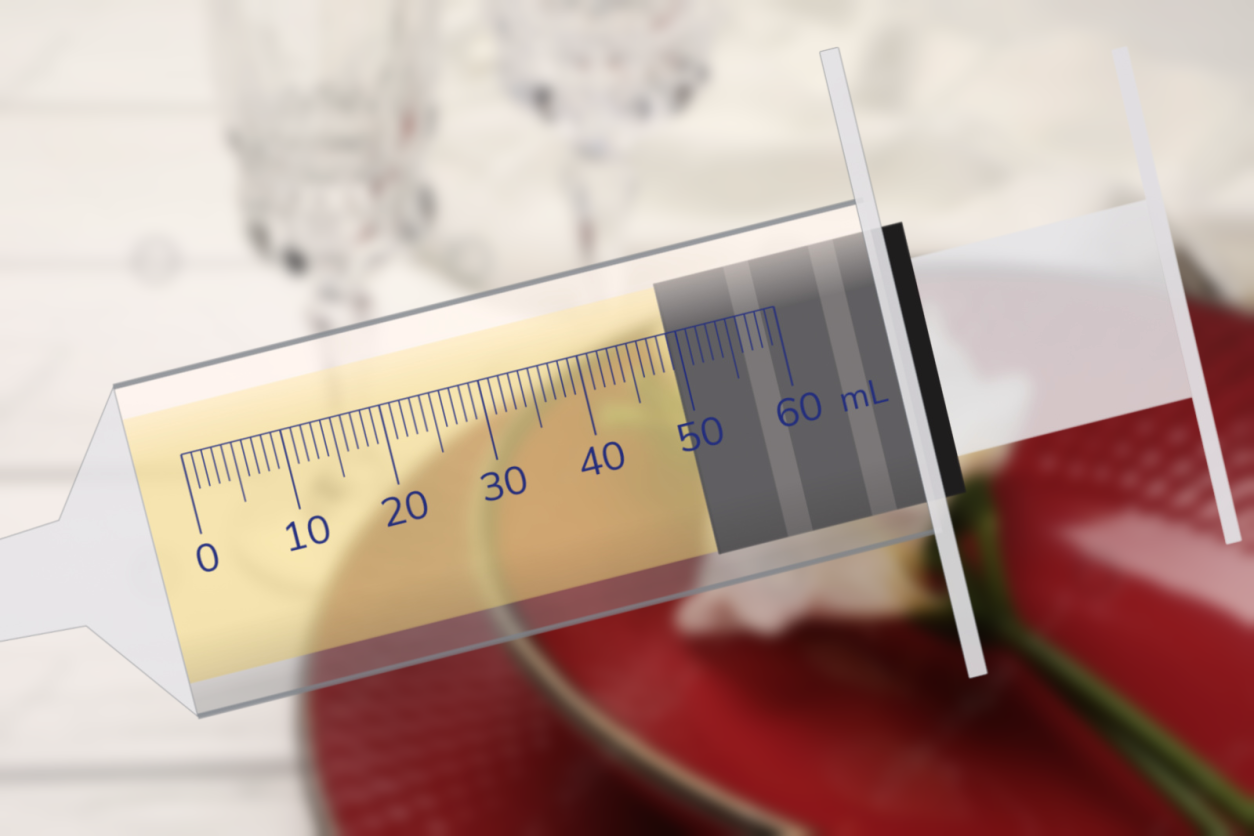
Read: 49mL
